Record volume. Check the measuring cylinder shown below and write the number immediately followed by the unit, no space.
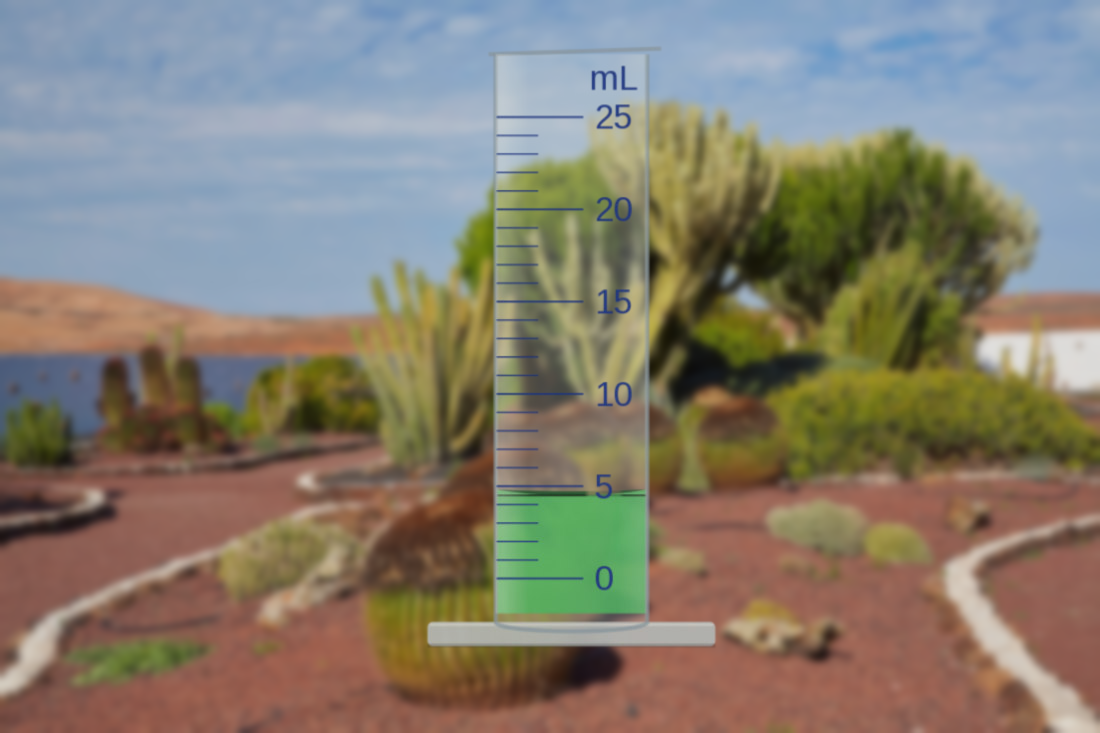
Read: 4.5mL
